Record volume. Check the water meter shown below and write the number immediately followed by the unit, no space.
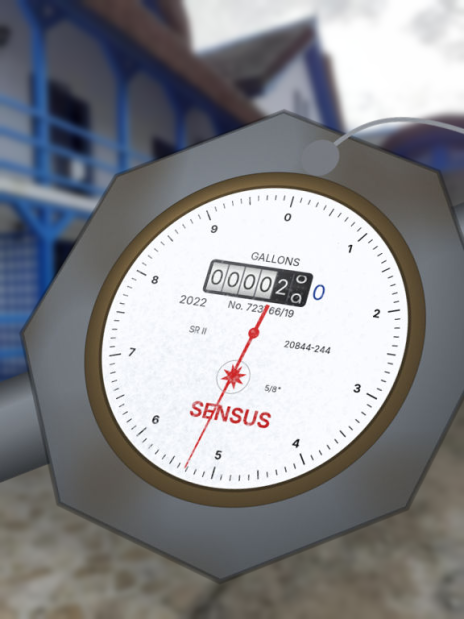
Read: 285.3gal
